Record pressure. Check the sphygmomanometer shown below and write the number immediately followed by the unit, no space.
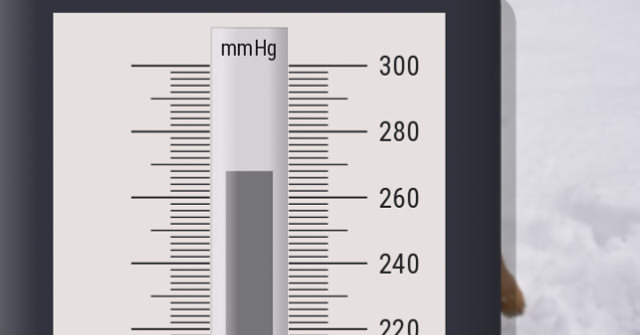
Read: 268mmHg
